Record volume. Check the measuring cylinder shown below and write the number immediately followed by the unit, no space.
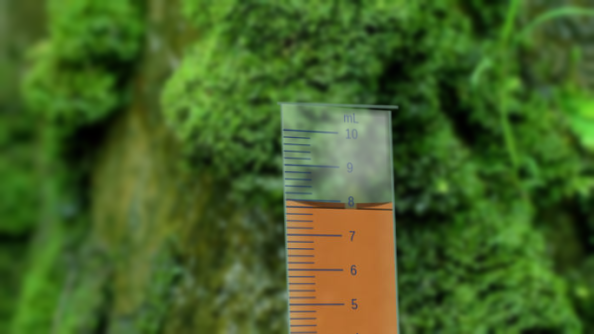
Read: 7.8mL
